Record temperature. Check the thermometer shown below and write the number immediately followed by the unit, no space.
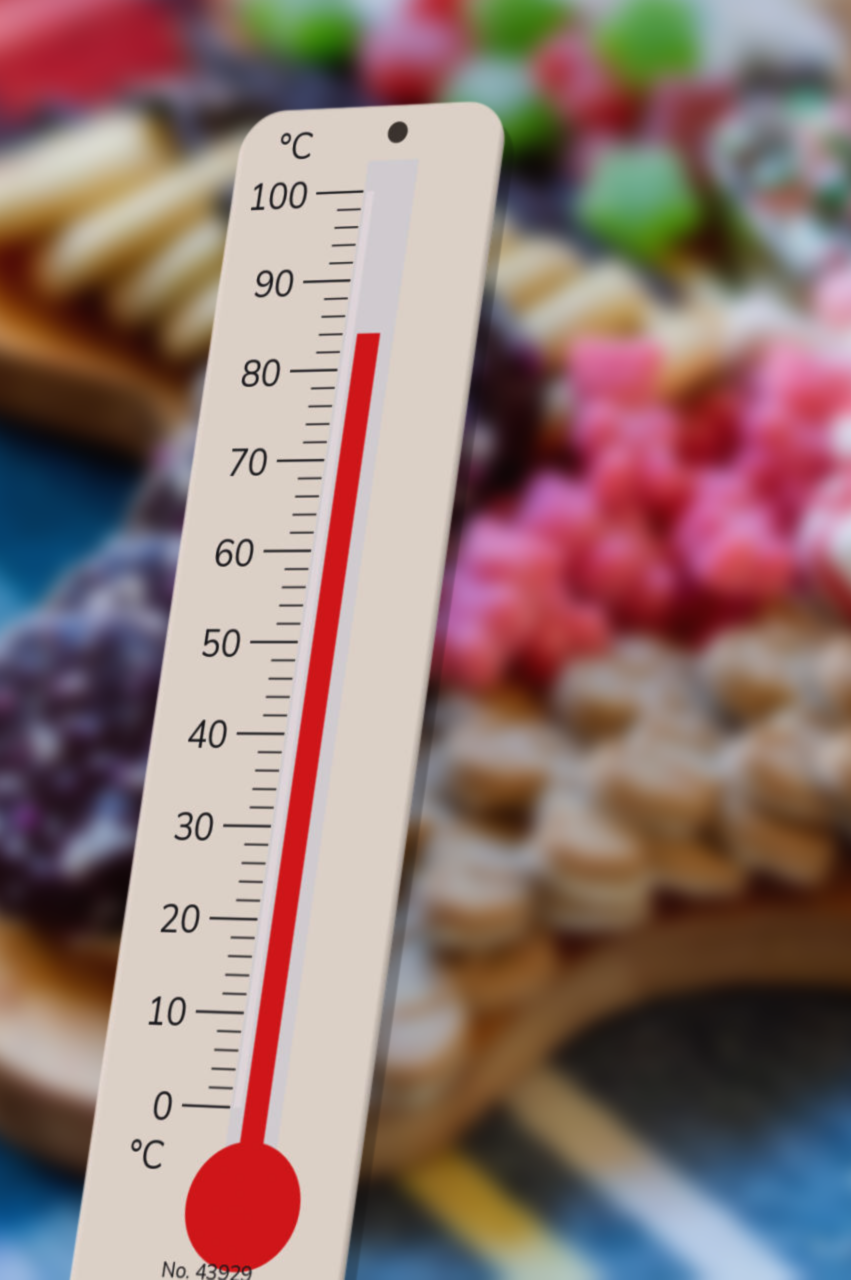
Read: 84°C
